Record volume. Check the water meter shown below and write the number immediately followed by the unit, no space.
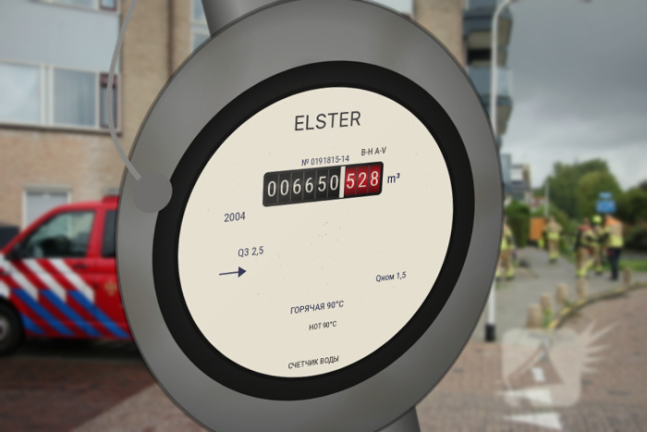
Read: 6650.528m³
